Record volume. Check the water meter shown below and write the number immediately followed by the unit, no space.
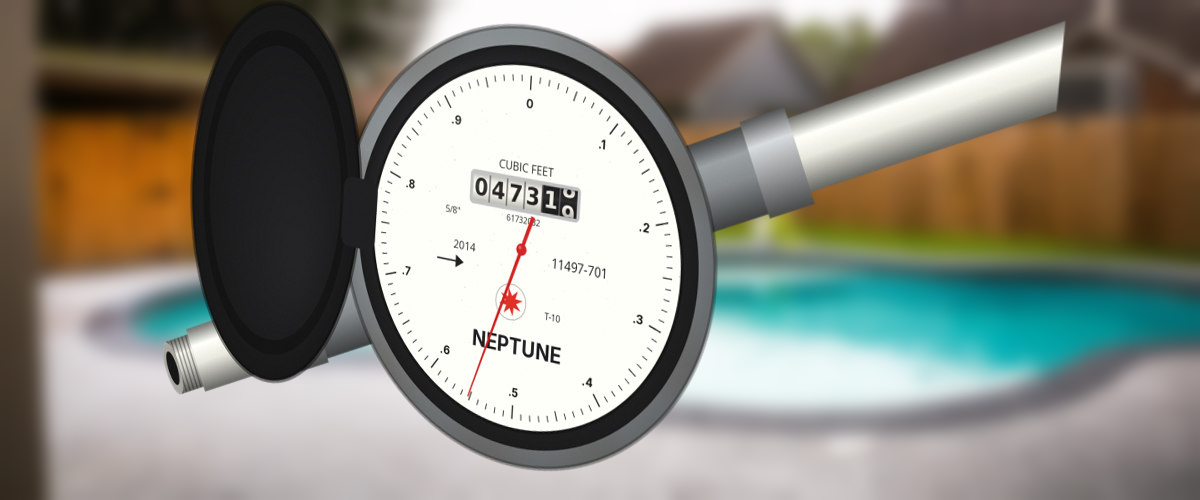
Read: 47318.55ft³
